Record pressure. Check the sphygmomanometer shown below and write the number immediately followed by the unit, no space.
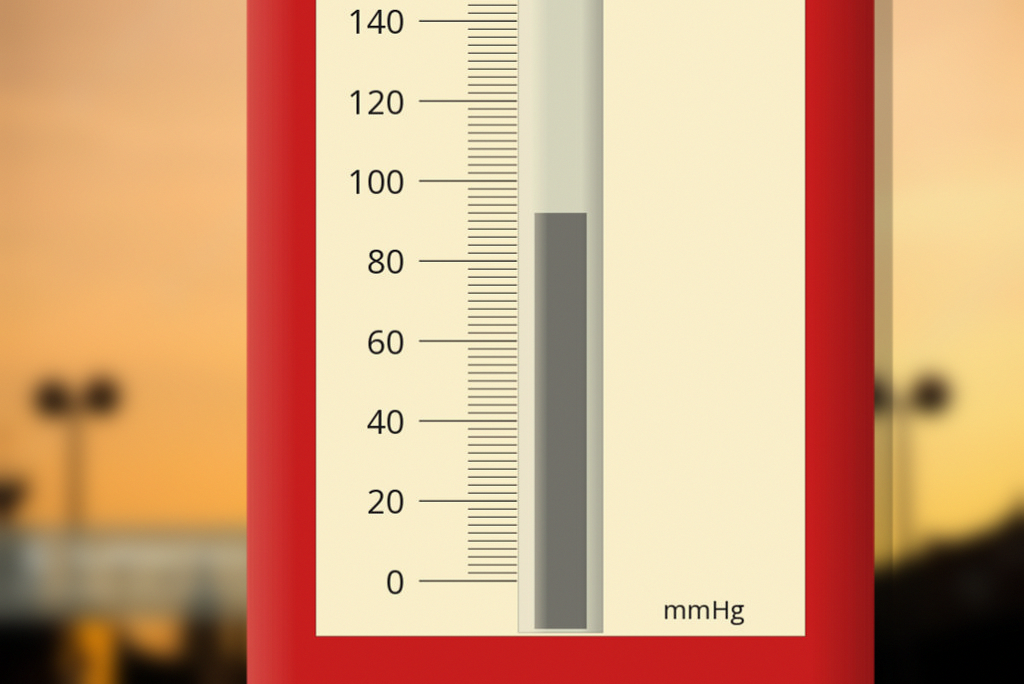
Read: 92mmHg
